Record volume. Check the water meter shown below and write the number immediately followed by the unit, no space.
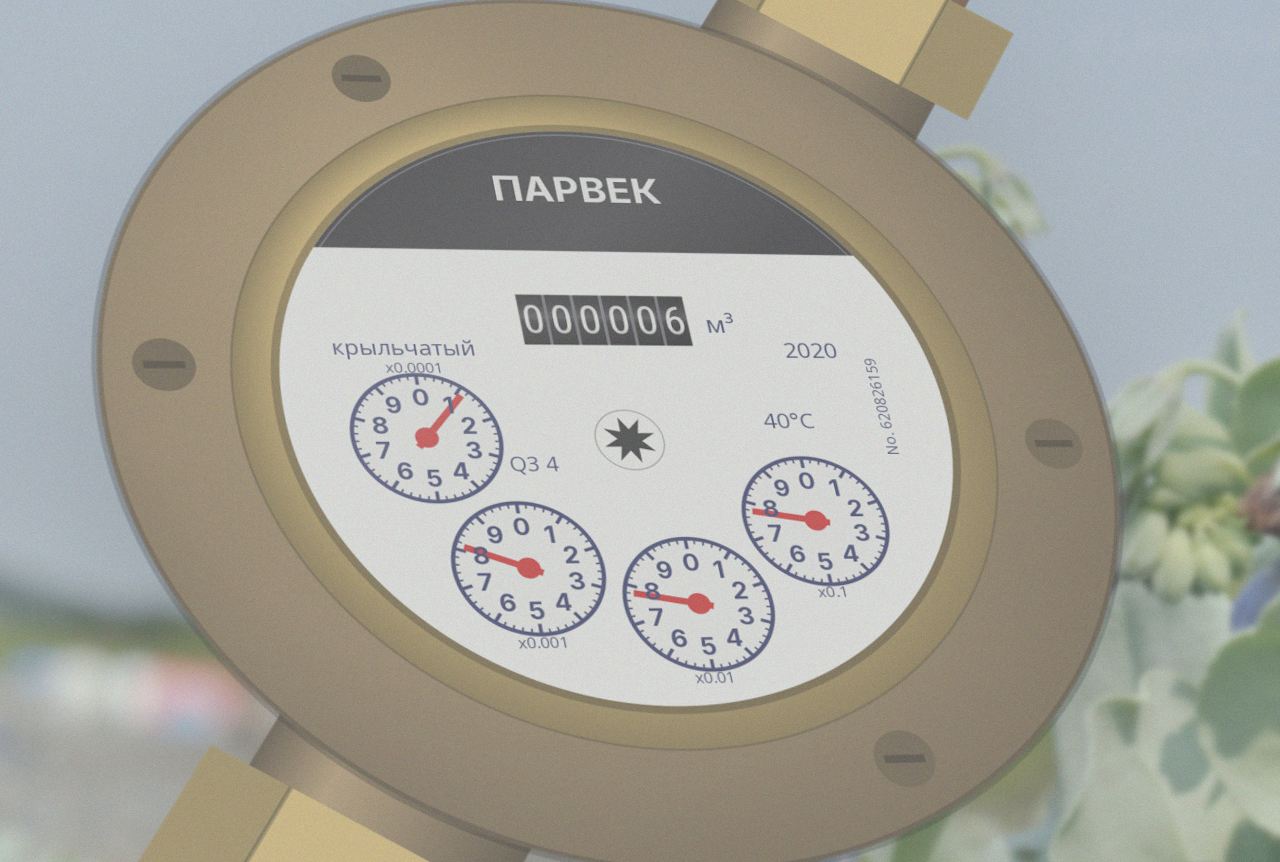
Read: 6.7781m³
